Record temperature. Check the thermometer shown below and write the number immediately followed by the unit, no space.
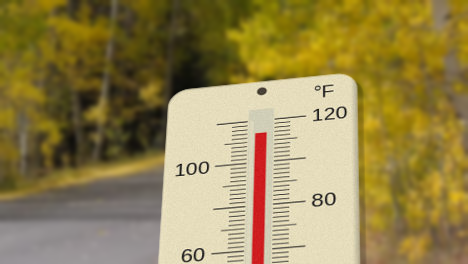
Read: 114°F
